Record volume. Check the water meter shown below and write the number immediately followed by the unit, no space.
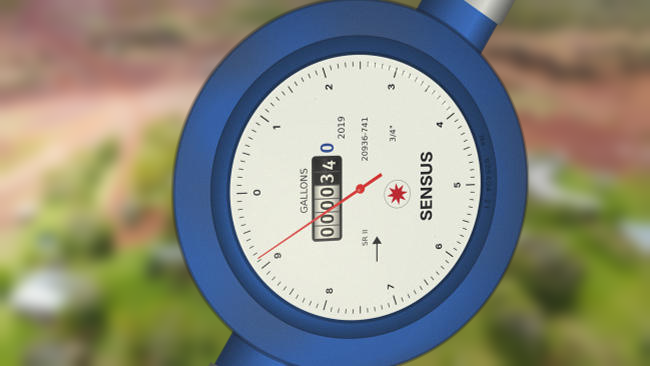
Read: 339.1gal
